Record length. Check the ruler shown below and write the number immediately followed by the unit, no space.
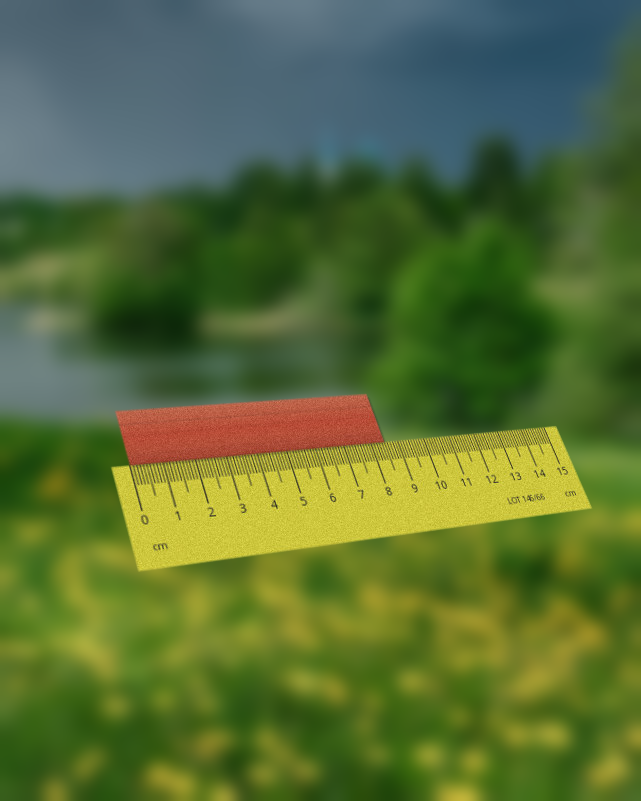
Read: 8.5cm
